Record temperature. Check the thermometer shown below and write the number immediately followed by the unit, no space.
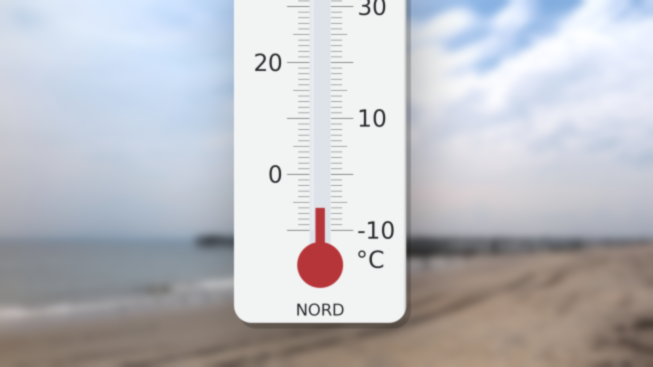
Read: -6°C
